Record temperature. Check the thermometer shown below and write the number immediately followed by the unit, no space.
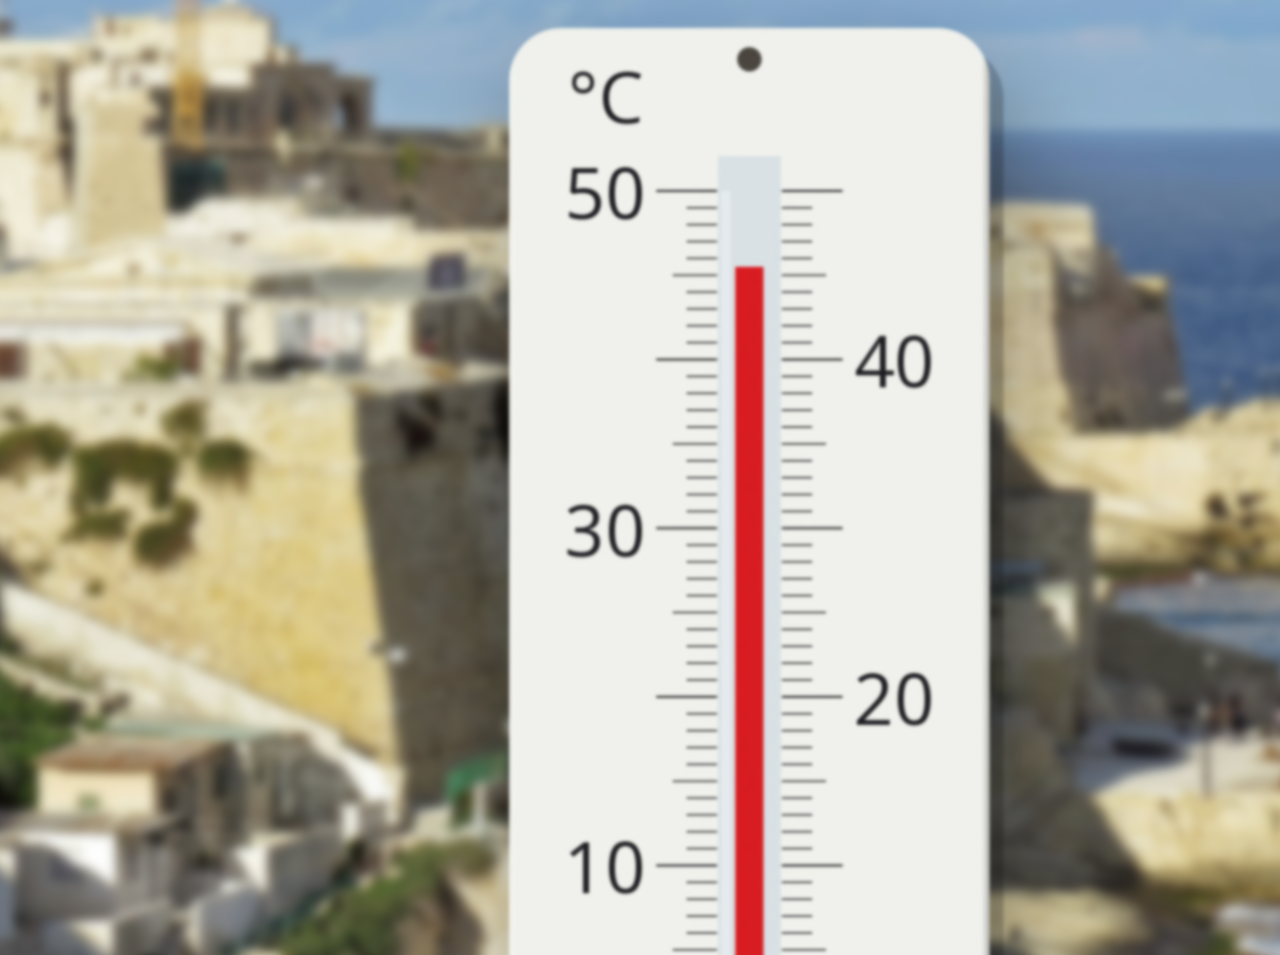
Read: 45.5°C
